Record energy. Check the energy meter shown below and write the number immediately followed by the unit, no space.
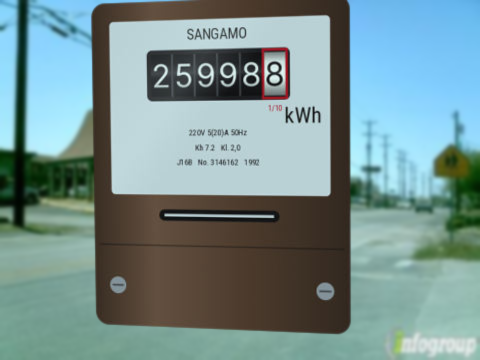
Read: 25998.8kWh
